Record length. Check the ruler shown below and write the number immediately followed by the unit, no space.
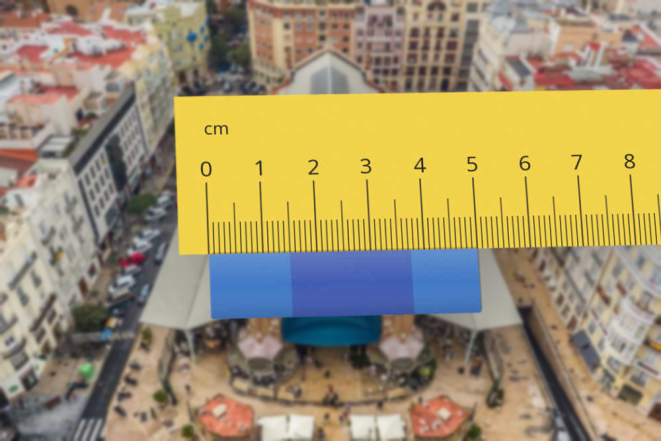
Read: 5cm
